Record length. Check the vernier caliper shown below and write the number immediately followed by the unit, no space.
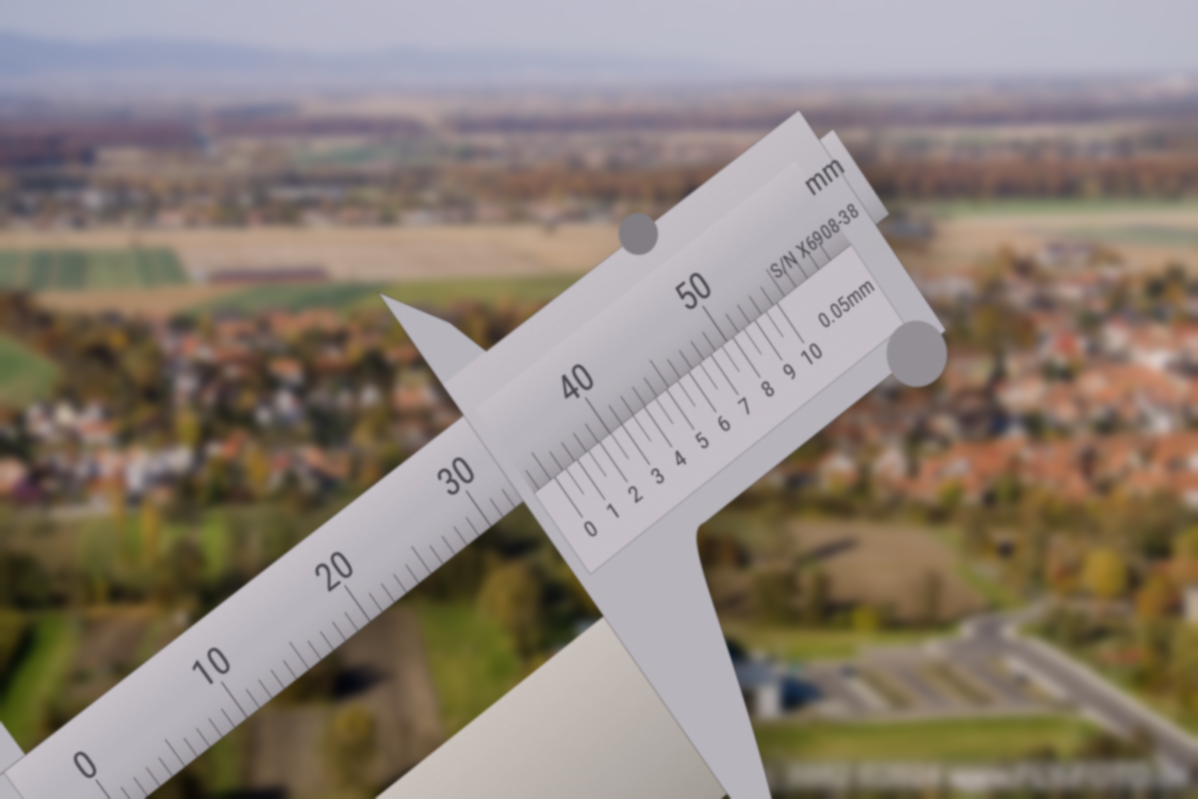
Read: 35.3mm
